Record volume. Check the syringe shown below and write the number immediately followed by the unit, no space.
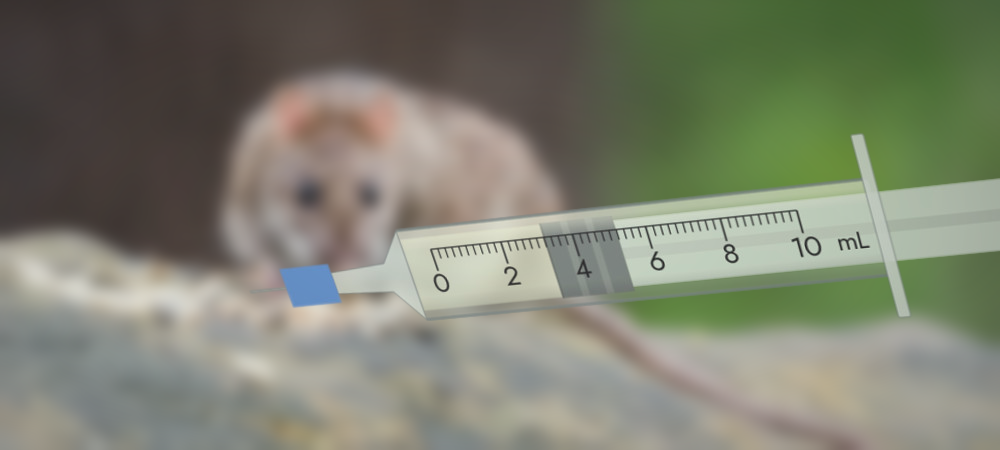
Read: 3.2mL
